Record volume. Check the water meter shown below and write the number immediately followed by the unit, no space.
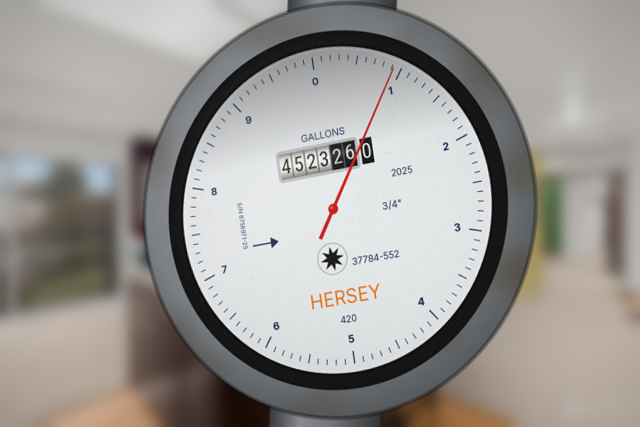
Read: 4523260.9gal
